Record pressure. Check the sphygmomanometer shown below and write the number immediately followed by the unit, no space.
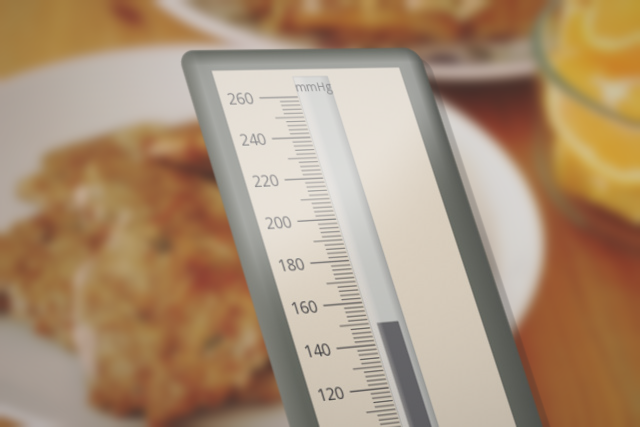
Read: 150mmHg
